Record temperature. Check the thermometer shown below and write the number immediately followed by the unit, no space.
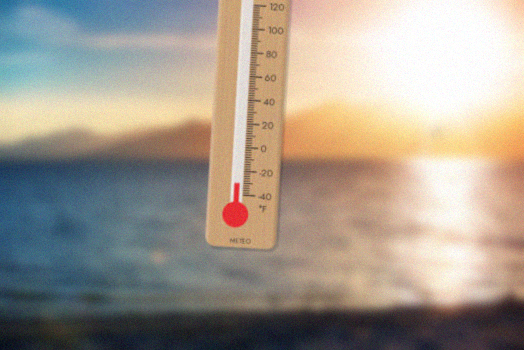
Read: -30°F
